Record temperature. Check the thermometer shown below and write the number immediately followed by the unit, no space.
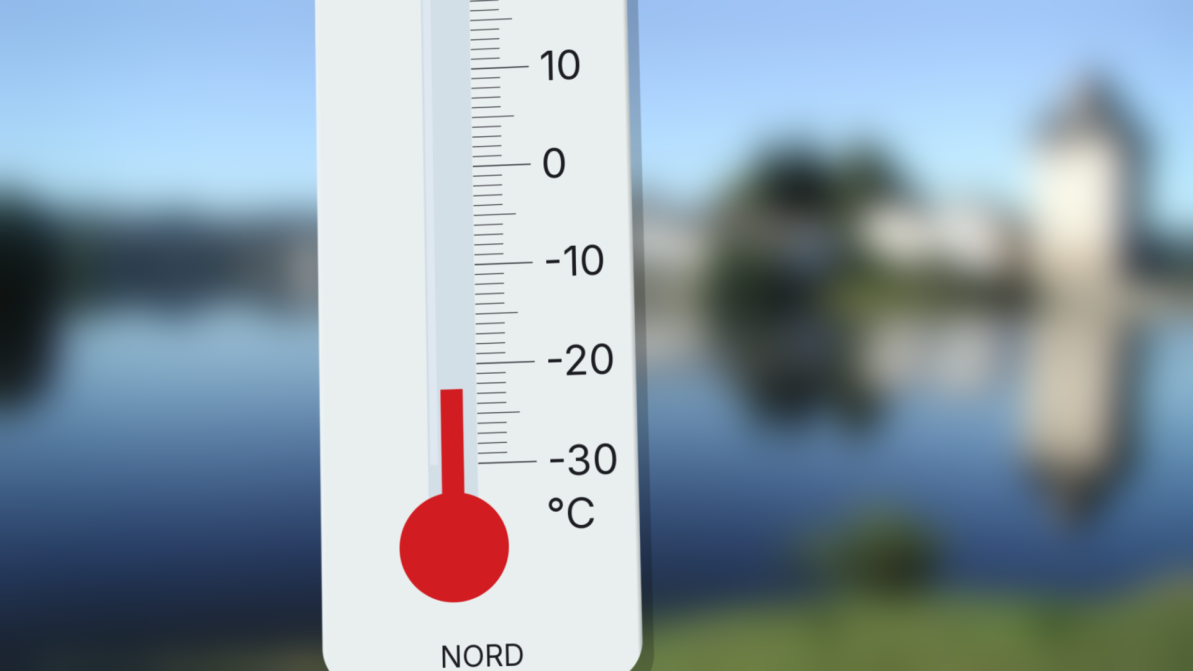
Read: -22.5°C
